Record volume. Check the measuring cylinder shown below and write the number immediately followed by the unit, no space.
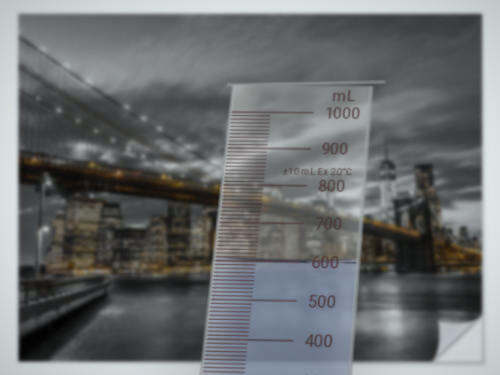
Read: 600mL
